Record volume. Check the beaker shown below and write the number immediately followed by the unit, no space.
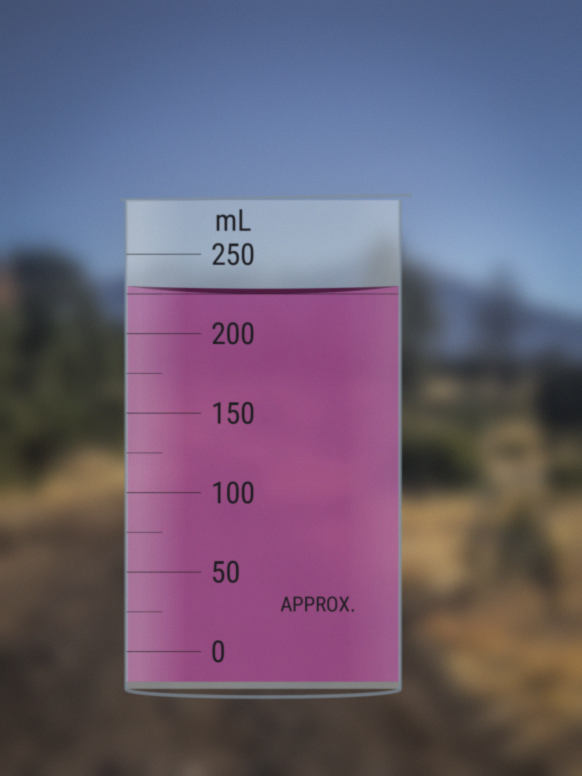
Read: 225mL
